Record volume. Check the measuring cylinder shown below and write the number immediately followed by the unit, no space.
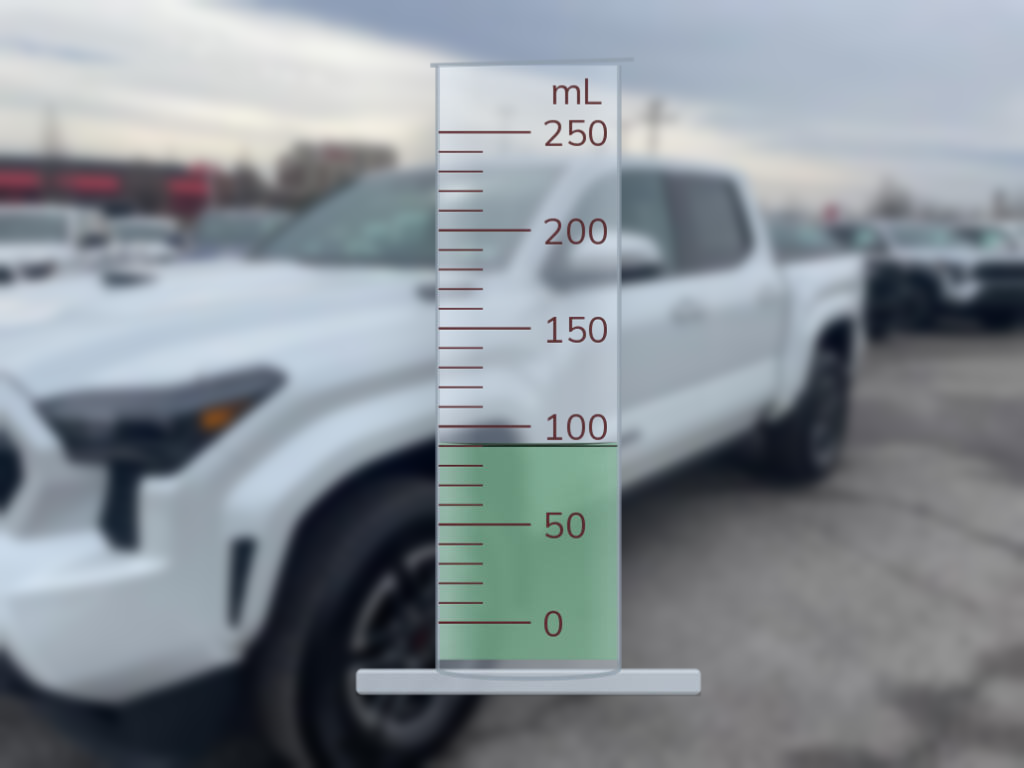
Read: 90mL
